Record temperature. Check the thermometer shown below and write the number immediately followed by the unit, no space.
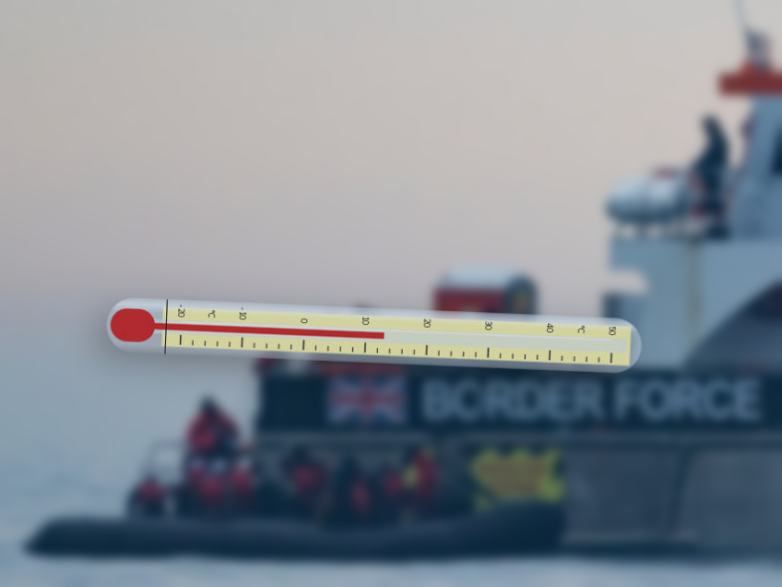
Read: 13°C
